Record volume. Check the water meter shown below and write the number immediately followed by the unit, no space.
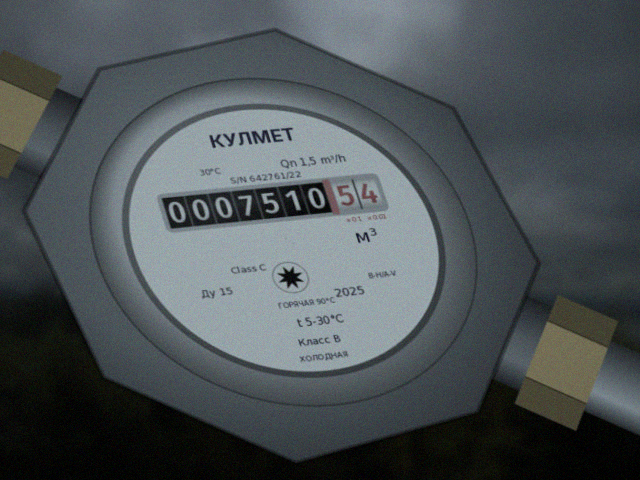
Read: 7510.54m³
